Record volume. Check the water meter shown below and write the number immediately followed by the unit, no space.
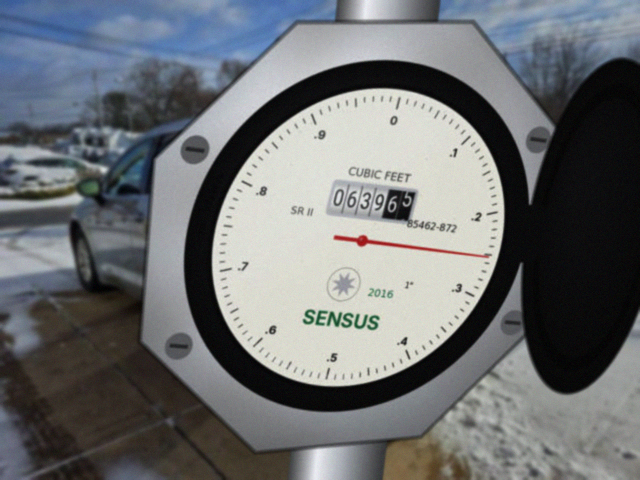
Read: 63965.25ft³
